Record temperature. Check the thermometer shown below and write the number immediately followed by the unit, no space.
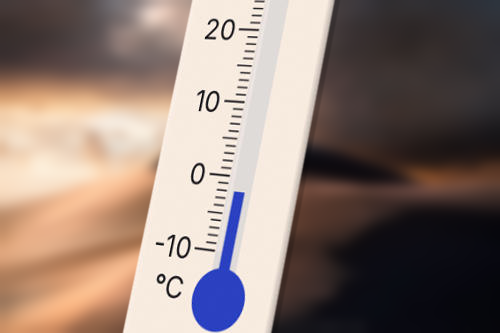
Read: -2°C
